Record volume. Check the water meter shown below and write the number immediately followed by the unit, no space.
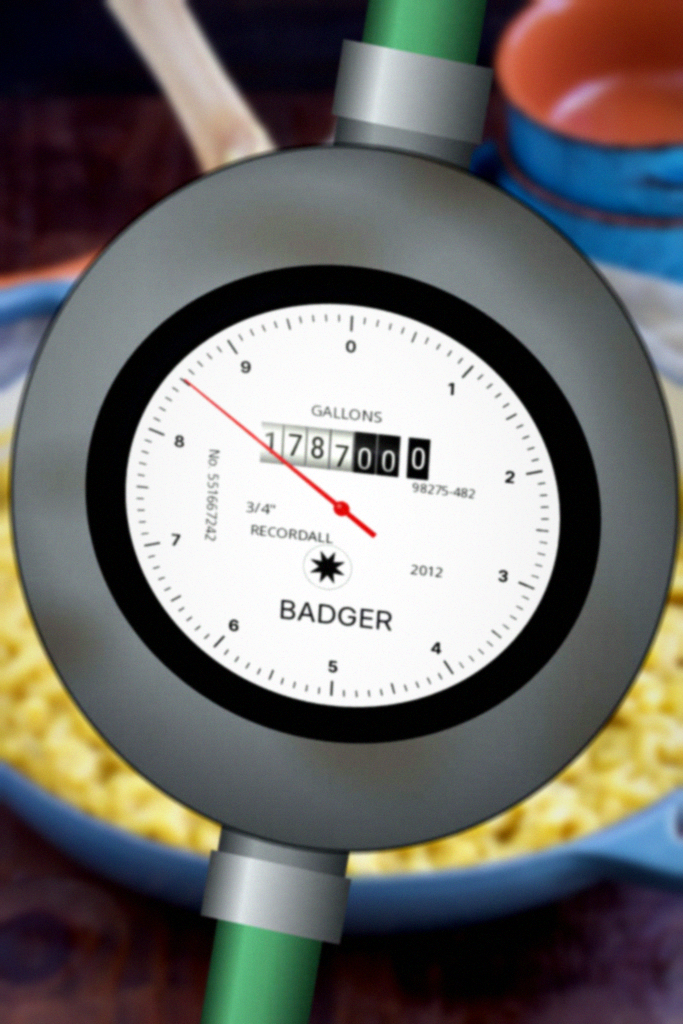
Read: 1786998.5gal
